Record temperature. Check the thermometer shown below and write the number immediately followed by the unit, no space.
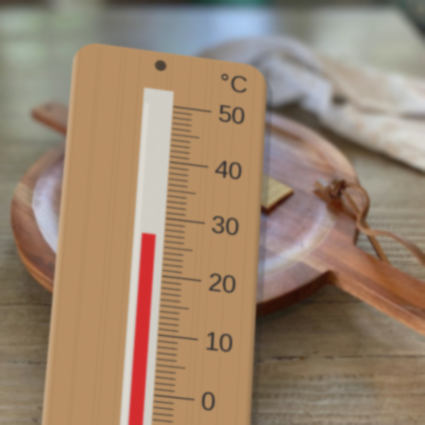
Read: 27°C
